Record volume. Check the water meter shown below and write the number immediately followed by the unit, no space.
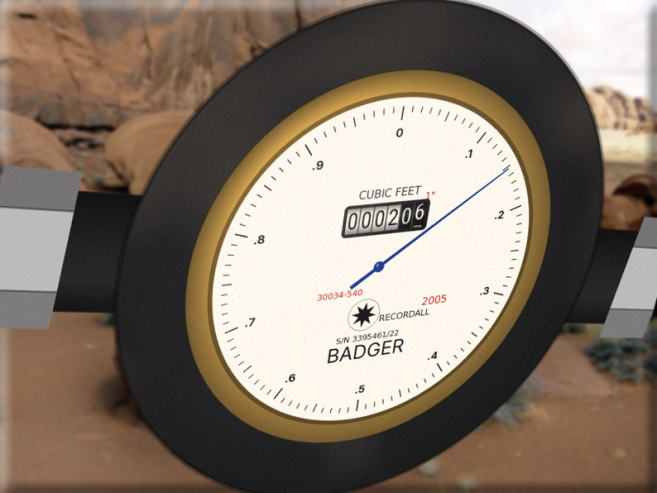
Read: 206.15ft³
